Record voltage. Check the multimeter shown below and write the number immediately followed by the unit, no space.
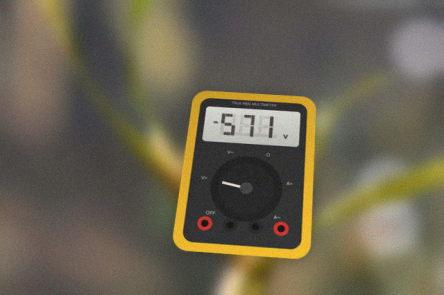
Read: -571V
